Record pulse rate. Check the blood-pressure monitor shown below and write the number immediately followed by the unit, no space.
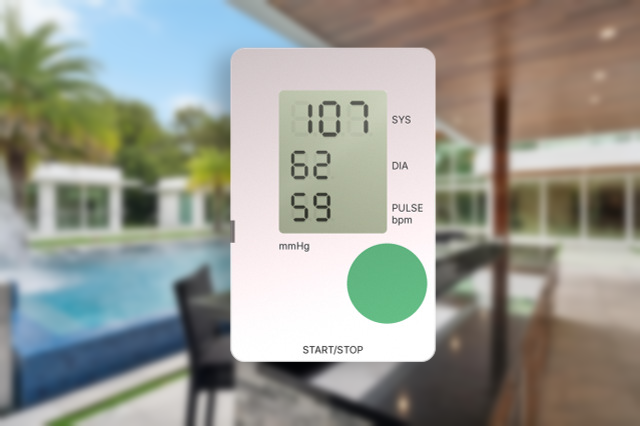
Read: 59bpm
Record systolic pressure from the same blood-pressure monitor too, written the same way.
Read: 107mmHg
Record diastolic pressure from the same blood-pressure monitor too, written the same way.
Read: 62mmHg
